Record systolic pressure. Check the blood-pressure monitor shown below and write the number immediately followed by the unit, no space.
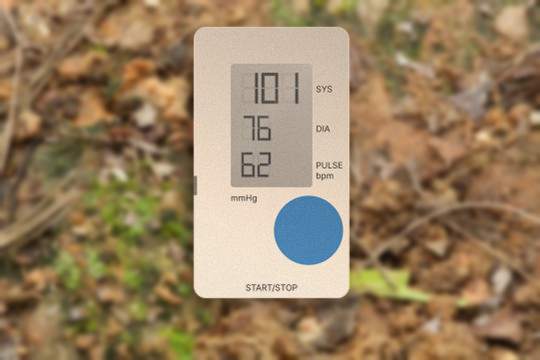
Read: 101mmHg
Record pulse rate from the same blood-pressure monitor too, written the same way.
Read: 62bpm
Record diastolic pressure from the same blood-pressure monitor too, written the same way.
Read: 76mmHg
